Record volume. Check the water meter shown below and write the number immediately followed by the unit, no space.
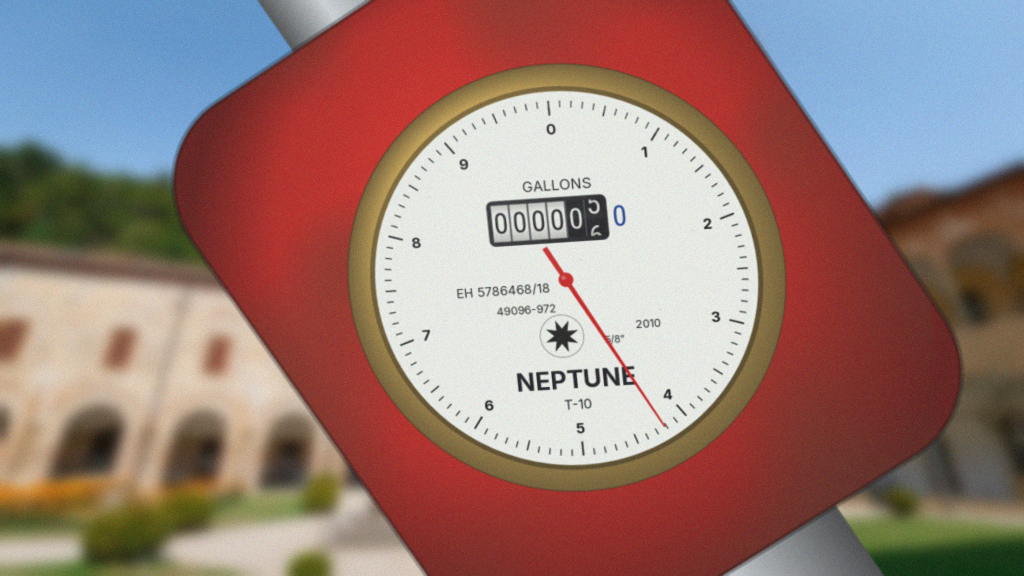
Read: 54.2gal
